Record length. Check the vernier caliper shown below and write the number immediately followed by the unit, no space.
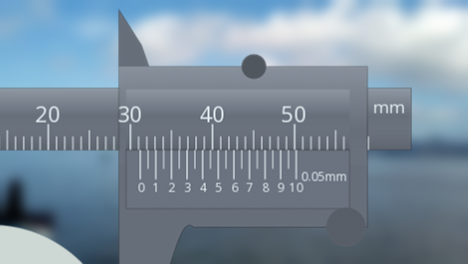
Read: 31.2mm
